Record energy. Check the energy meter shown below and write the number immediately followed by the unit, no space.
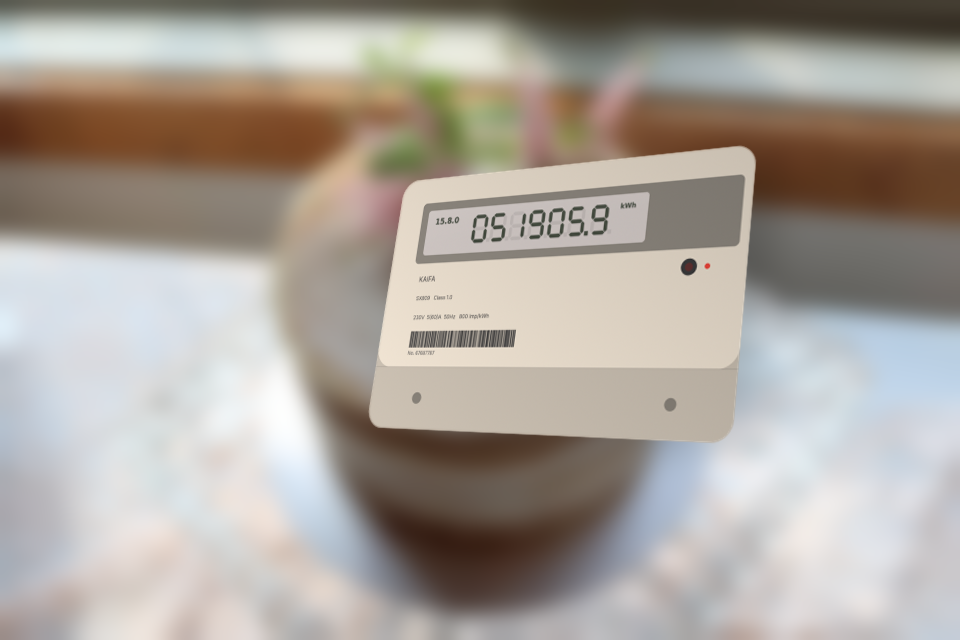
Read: 51905.9kWh
